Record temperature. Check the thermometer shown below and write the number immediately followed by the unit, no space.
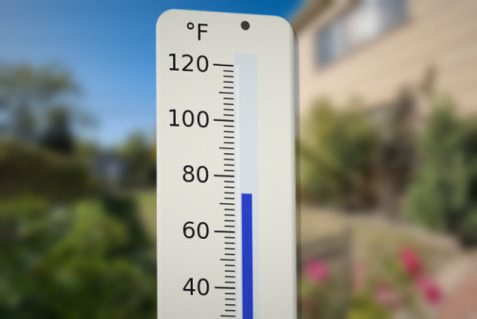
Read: 74°F
